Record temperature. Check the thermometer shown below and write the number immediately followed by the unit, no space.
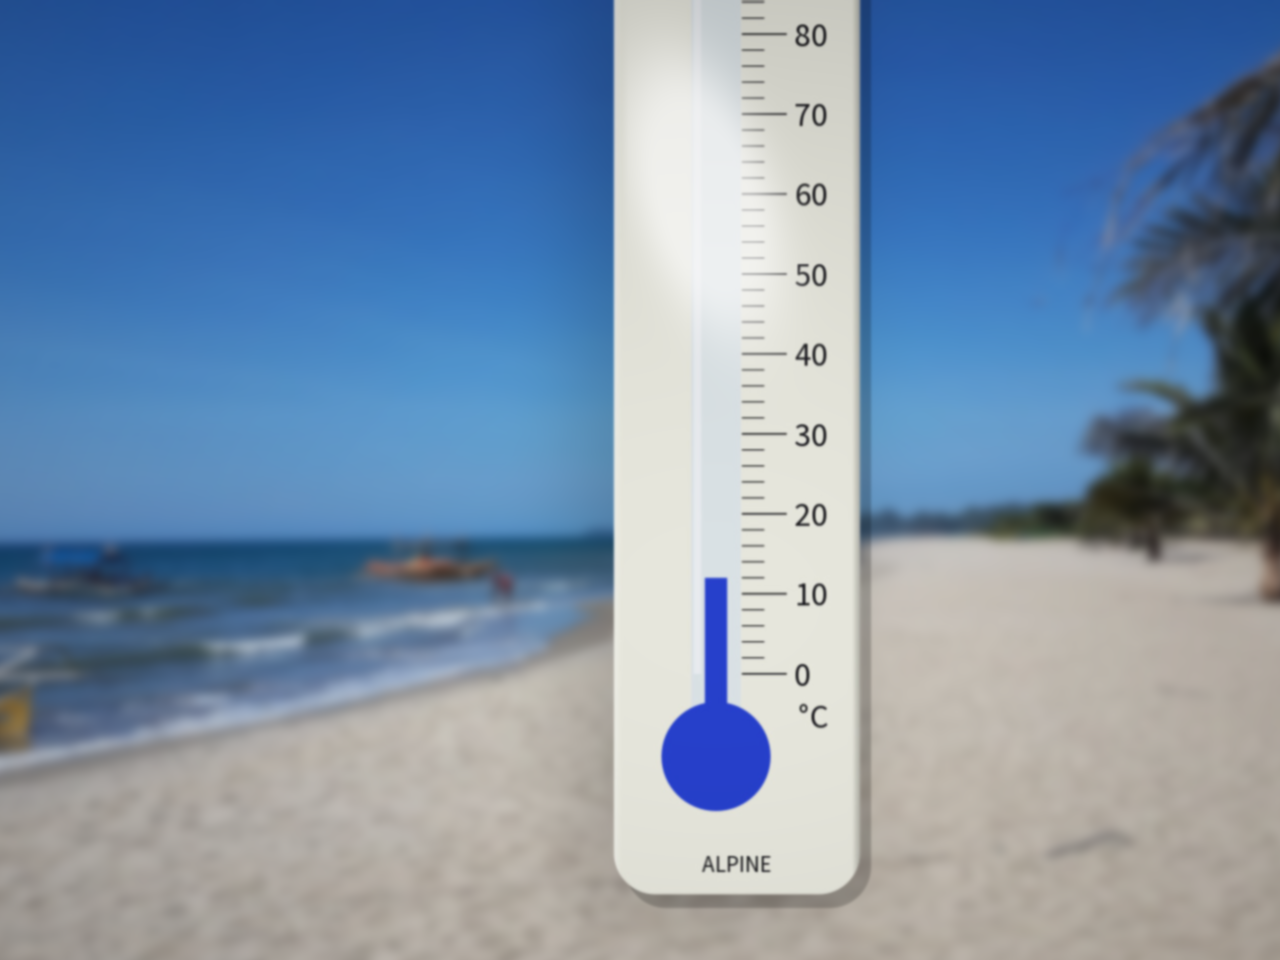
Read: 12°C
